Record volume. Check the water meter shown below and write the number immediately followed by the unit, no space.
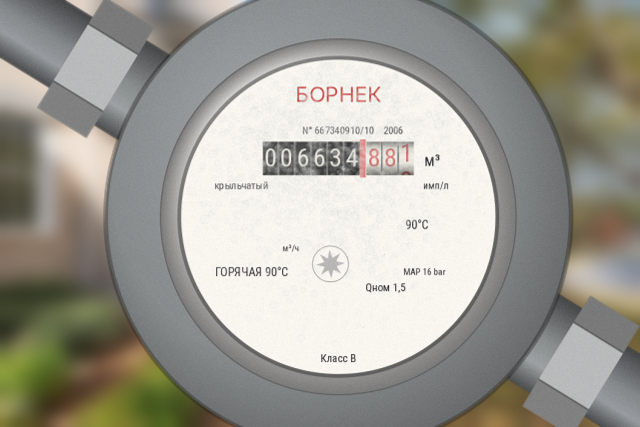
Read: 6634.881m³
